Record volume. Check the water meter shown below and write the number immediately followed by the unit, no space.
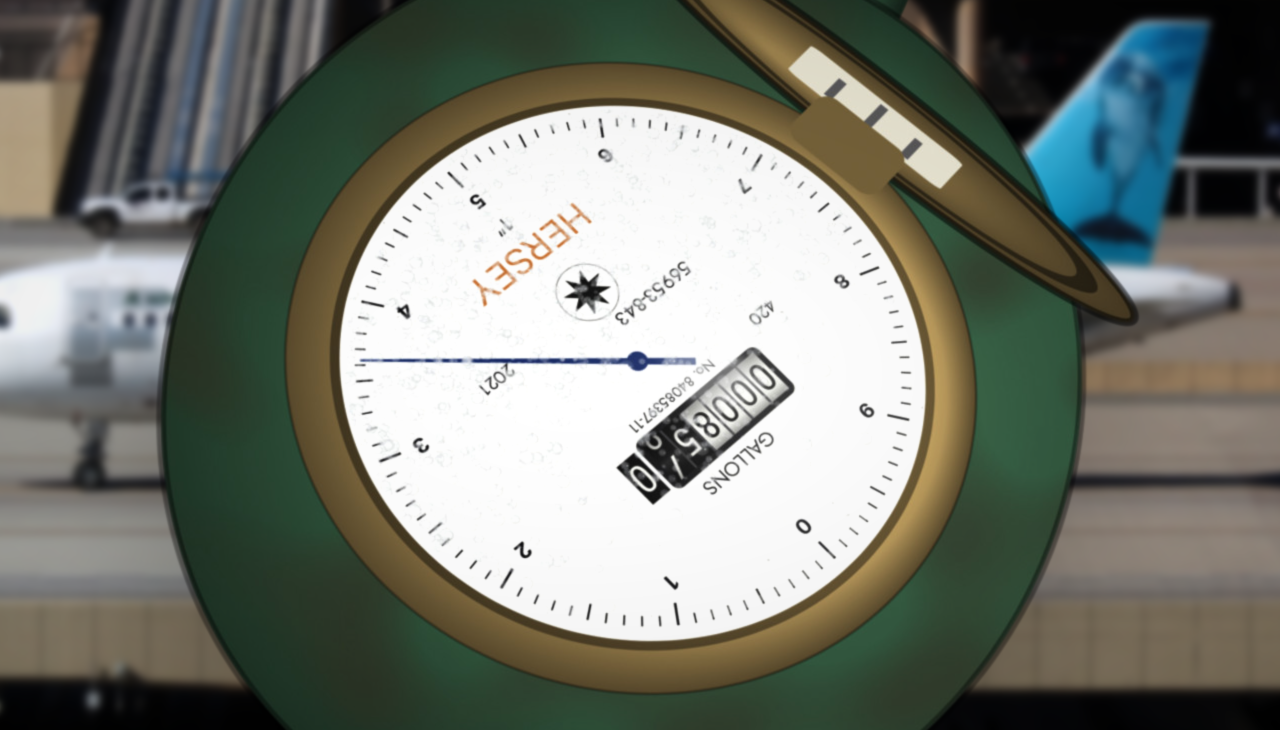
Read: 8573.6gal
